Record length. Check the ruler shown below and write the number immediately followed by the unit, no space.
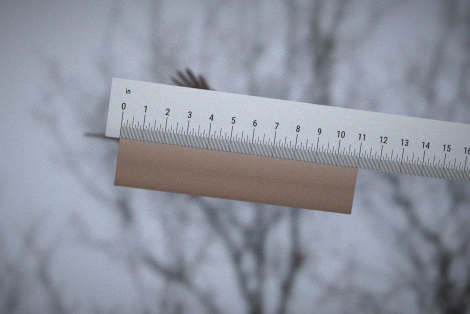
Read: 11in
